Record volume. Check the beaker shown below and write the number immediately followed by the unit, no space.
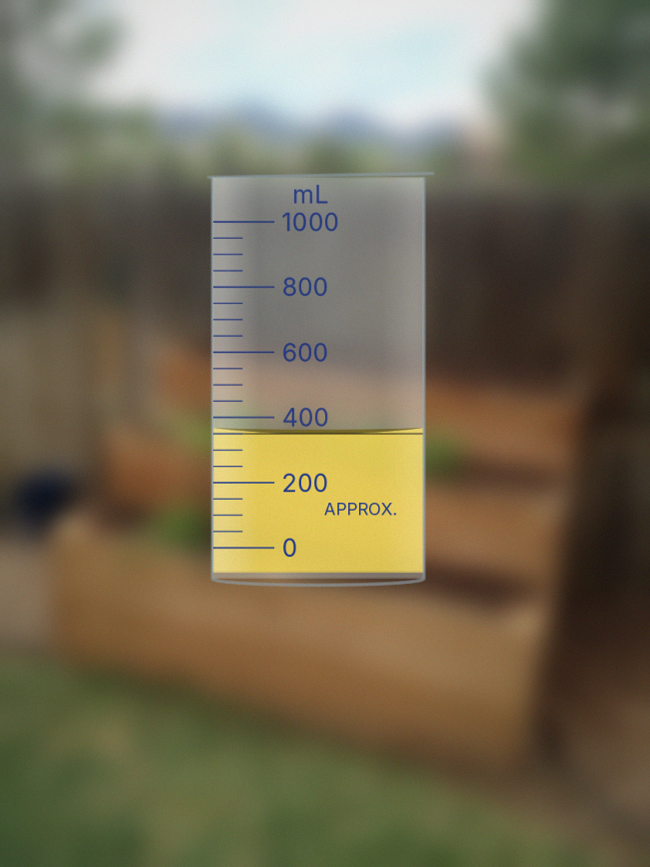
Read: 350mL
